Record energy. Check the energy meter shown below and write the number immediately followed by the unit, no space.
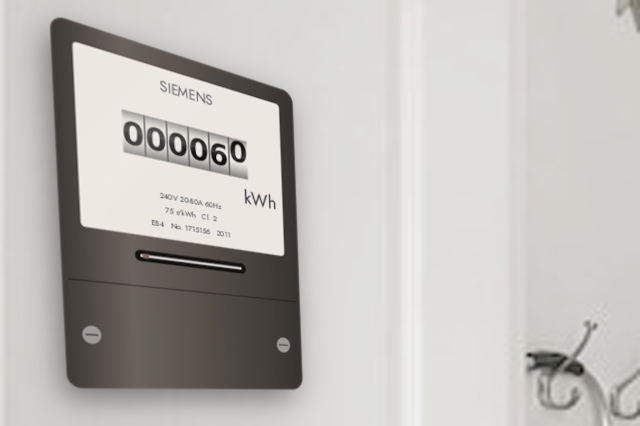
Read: 60kWh
